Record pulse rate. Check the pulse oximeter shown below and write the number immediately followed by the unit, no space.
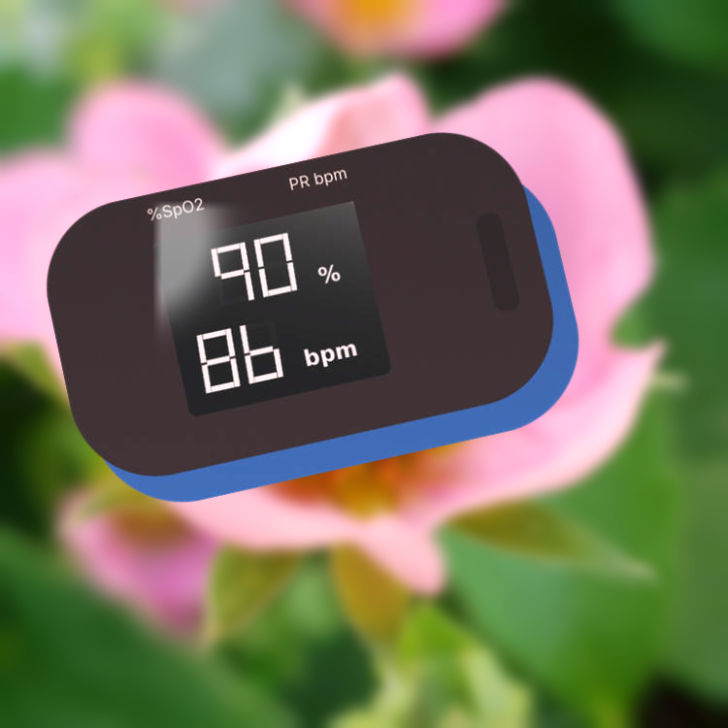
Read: 86bpm
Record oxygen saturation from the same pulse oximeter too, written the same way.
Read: 90%
